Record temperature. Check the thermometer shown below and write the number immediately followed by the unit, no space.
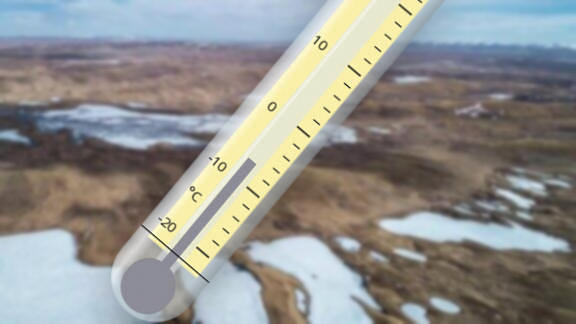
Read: -7°C
